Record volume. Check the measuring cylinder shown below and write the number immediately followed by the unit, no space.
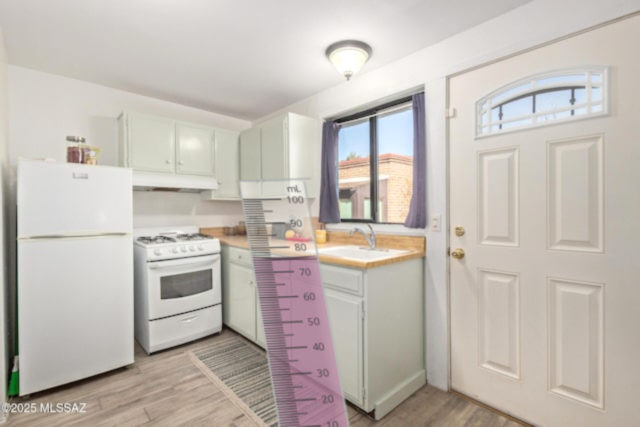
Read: 75mL
